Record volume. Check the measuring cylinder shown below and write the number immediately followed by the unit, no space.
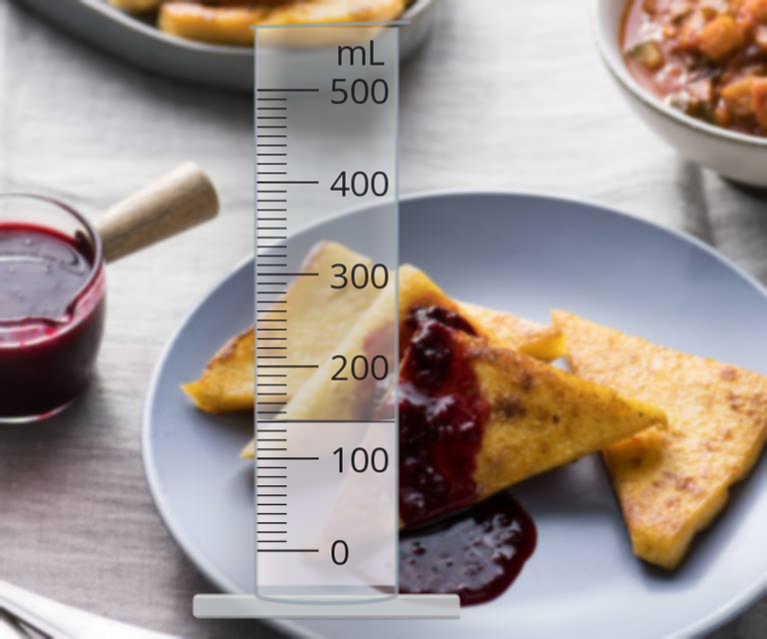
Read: 140mL
